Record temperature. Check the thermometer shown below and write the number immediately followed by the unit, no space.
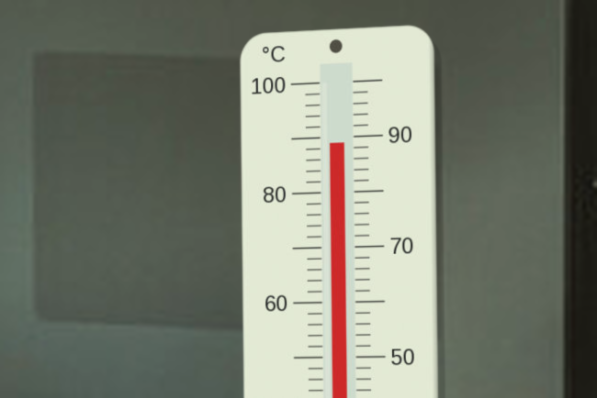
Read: 89°C
